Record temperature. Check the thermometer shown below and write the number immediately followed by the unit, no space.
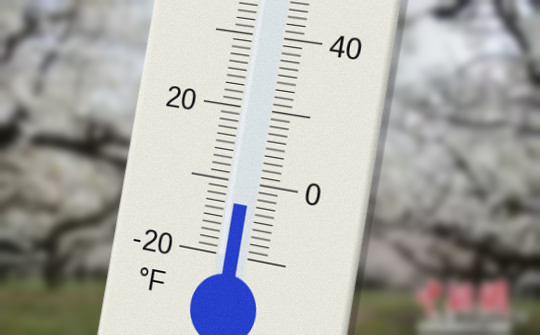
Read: -6°F
